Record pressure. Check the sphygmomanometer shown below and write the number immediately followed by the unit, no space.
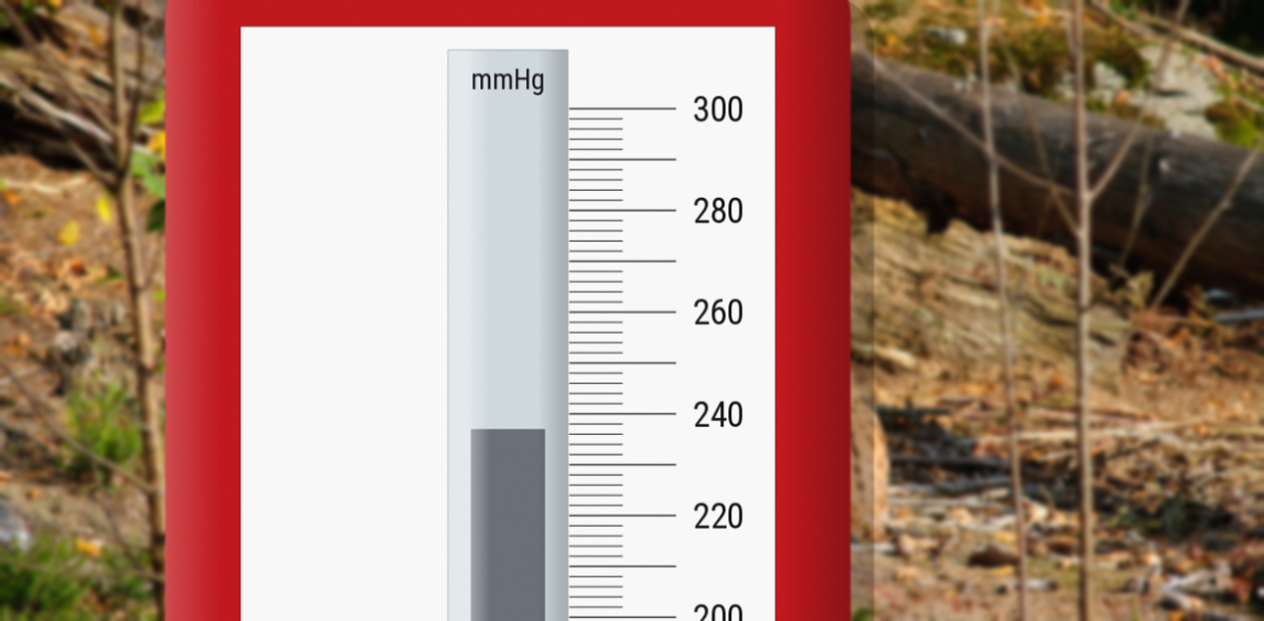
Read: 237mmHg
